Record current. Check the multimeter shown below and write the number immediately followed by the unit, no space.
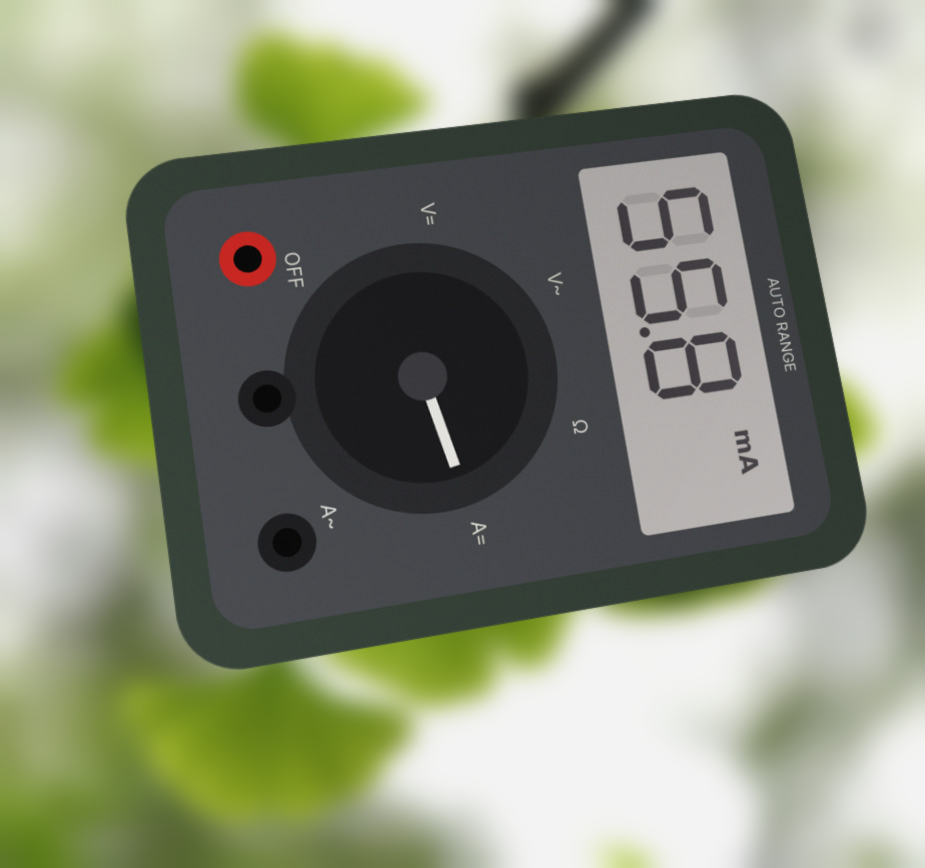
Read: 55.8mA
